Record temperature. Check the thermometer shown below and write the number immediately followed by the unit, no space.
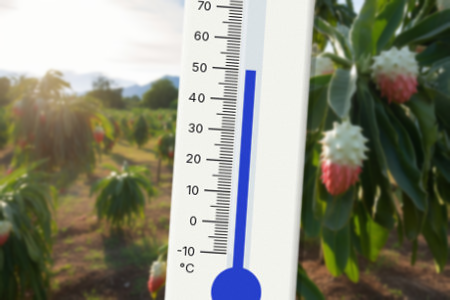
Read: 50°C
